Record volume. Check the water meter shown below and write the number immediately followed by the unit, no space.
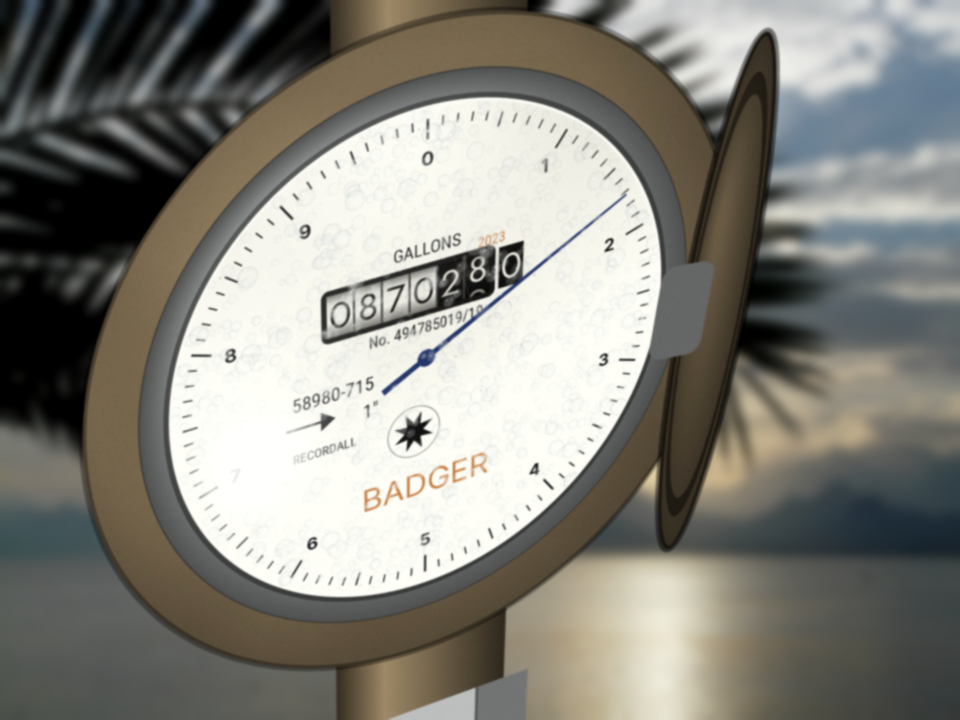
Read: 870281.7gal
